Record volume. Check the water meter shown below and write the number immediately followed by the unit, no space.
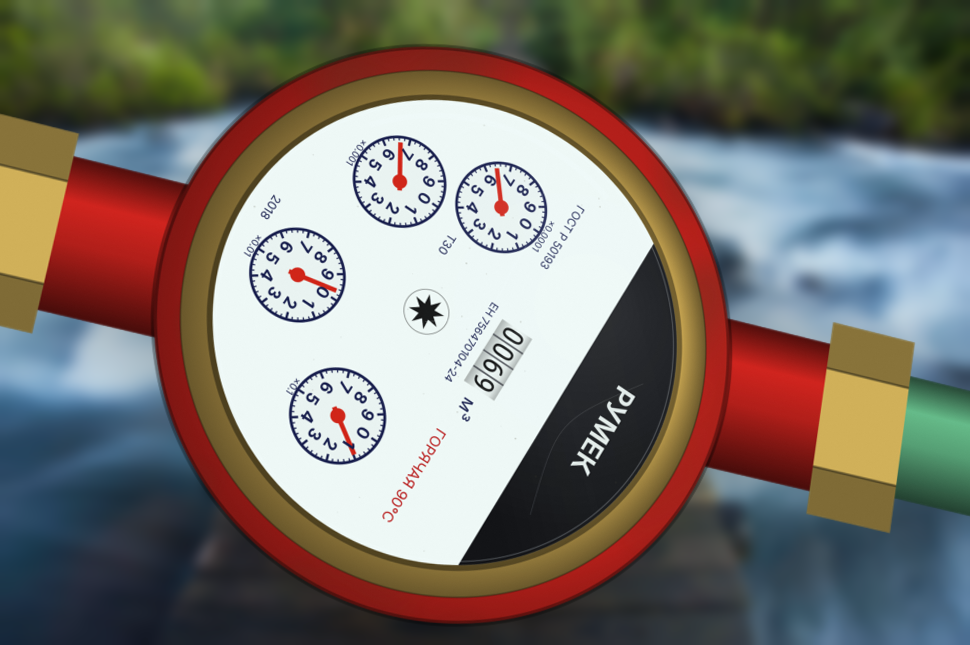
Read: 69.0966m³
